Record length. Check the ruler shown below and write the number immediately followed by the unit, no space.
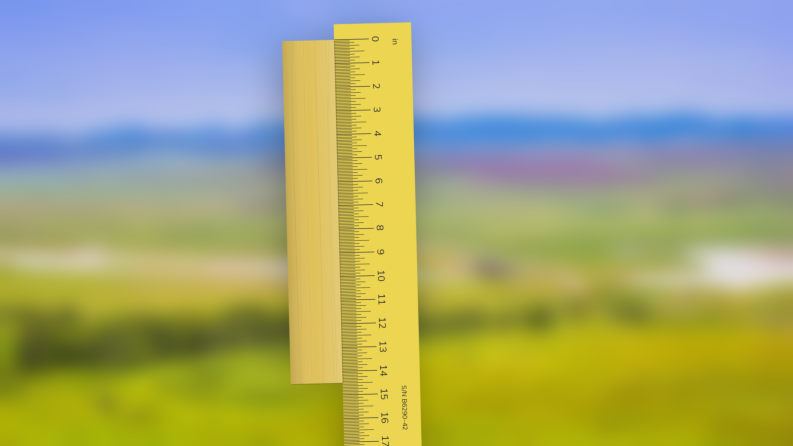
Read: 14.5in
